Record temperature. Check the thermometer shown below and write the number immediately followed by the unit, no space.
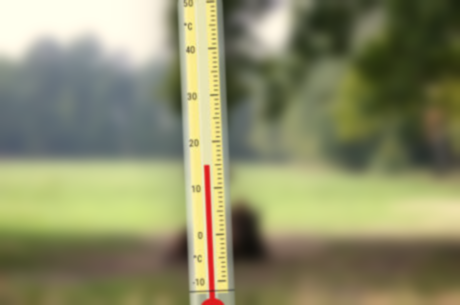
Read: 15°C
